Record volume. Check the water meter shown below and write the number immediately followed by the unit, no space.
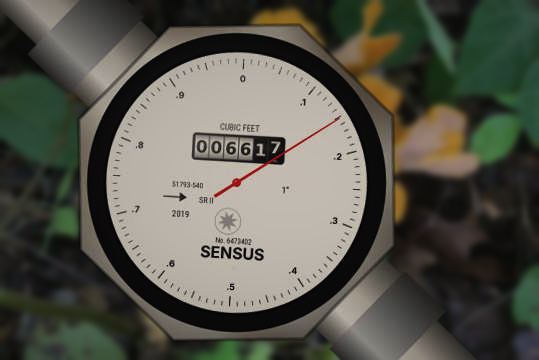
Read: 6617.15ft³
